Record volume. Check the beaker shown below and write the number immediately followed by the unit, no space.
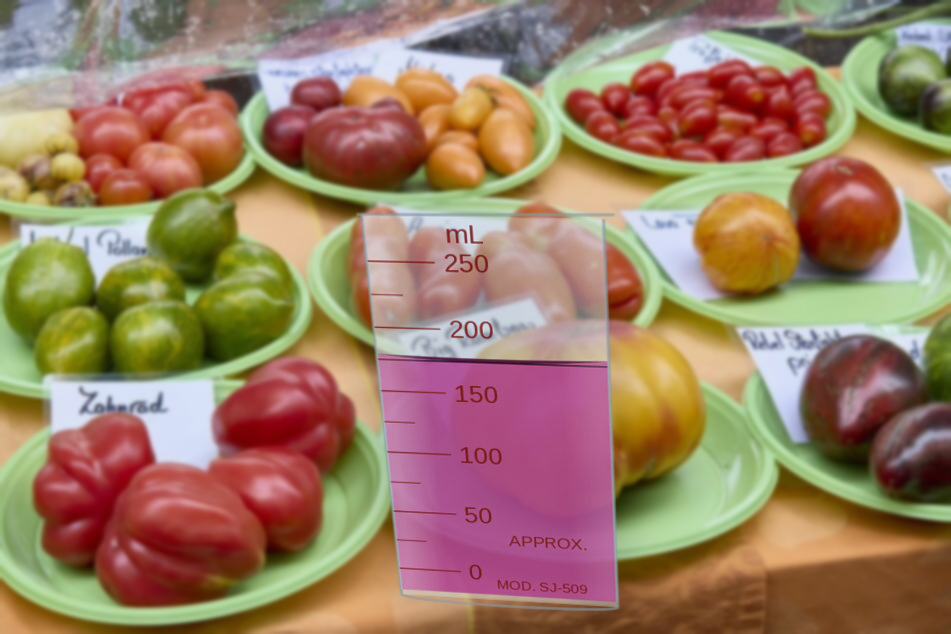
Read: 175mL
